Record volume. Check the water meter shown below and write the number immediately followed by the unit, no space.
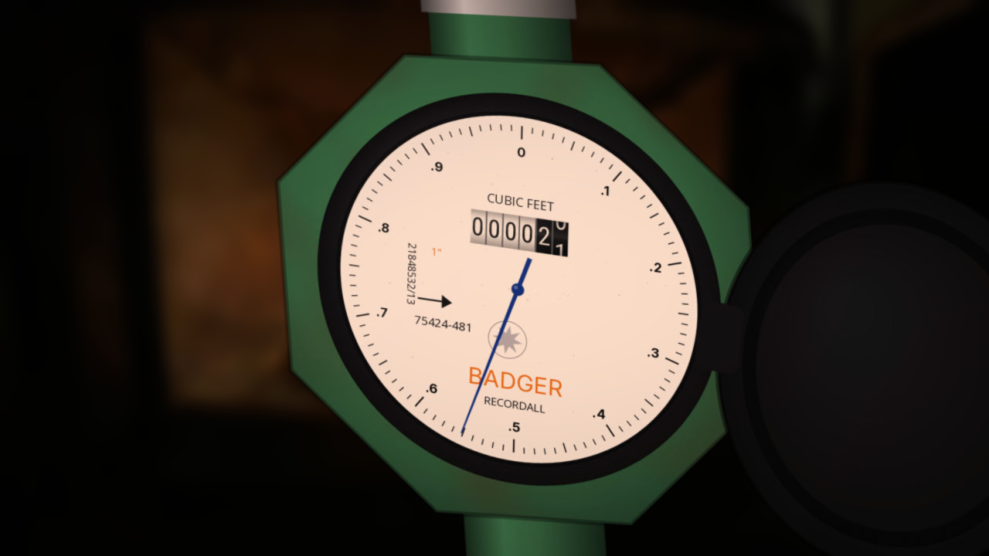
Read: 20.55ft³
